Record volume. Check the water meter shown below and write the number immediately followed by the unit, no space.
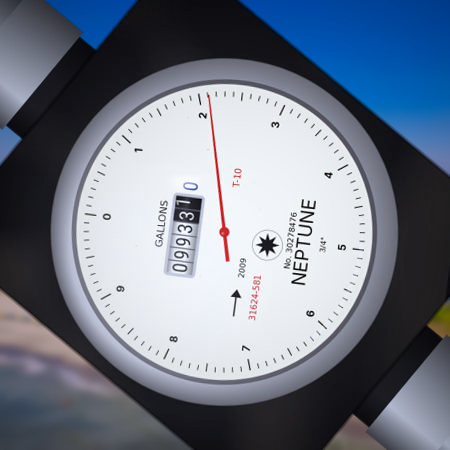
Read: 993312.1gal
